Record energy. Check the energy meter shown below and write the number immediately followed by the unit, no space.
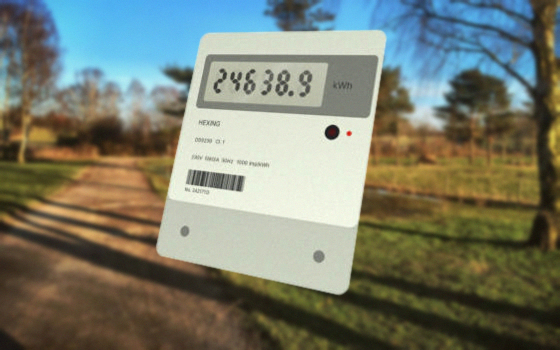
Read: 24638.9kWh
